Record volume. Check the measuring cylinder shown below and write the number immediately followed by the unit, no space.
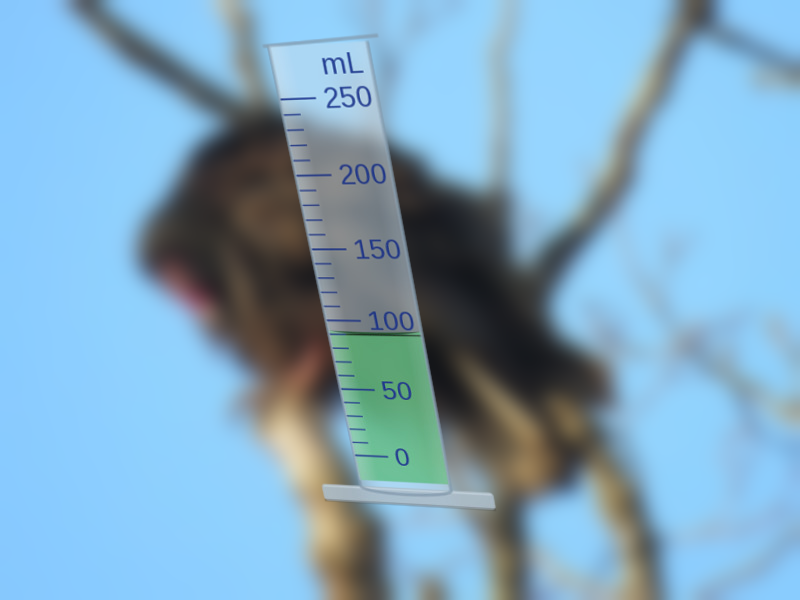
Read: 90mL
